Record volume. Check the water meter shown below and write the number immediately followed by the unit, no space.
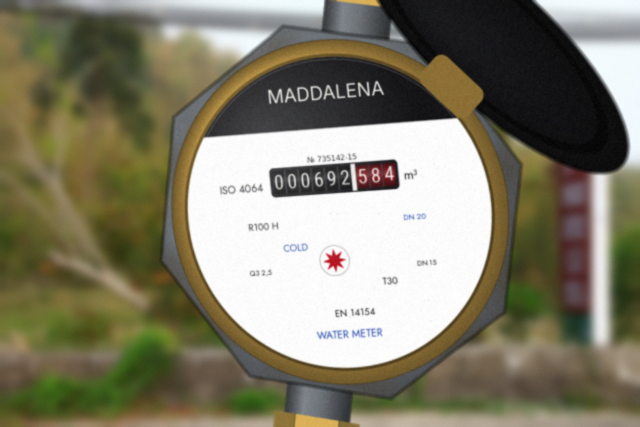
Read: 692.584m³
